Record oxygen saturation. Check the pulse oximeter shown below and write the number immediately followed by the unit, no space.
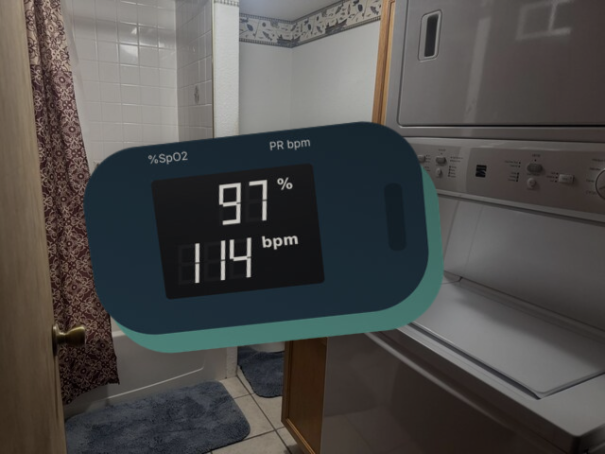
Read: 97%
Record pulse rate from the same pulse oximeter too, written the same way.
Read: 114bpm
